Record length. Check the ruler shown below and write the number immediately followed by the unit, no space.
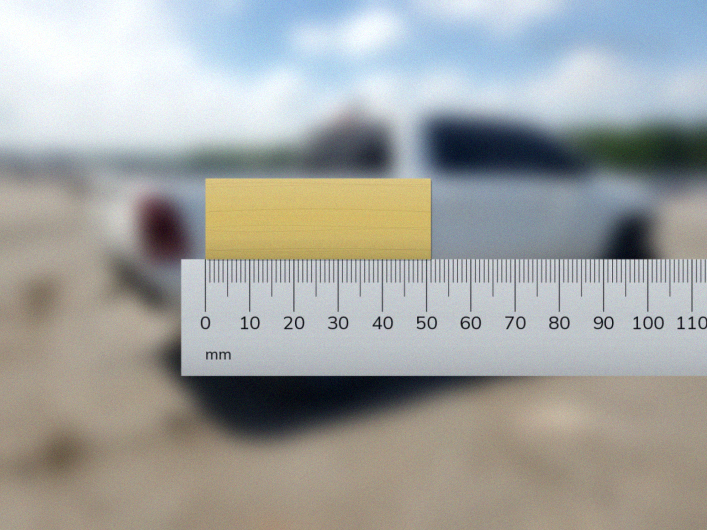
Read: 51mm
